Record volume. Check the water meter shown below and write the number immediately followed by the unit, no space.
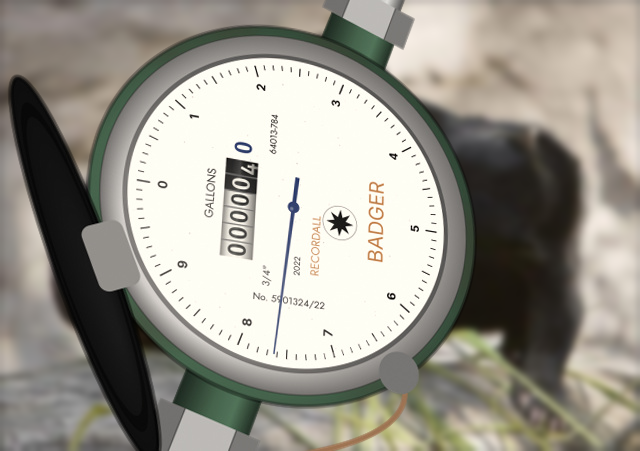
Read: 37.6gal
